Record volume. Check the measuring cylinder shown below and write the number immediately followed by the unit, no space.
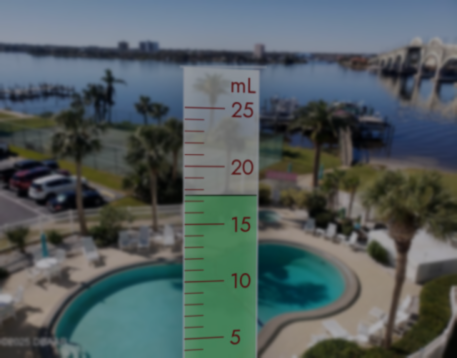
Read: 17.5mL
